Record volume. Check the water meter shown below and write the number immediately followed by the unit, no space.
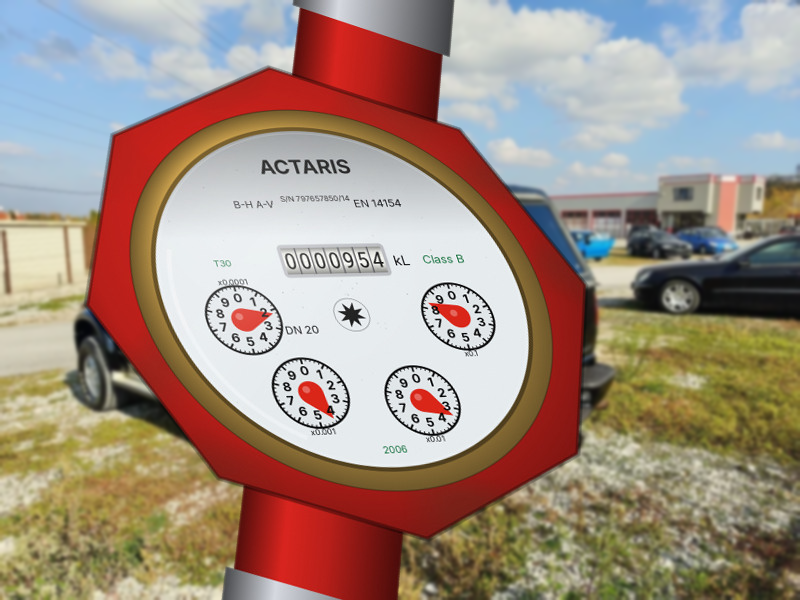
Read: 954.8342kL
